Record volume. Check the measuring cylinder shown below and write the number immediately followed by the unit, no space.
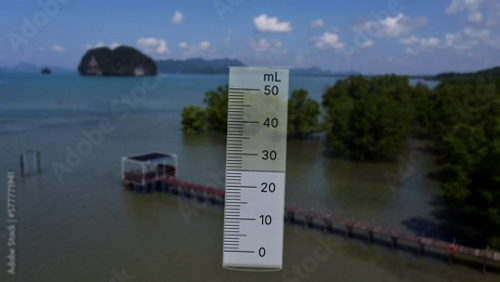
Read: 25mL
